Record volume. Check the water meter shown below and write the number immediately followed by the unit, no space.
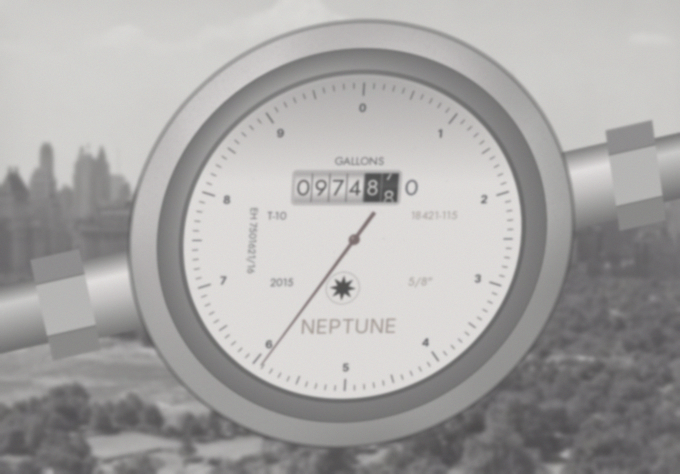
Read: 974875.9gal
